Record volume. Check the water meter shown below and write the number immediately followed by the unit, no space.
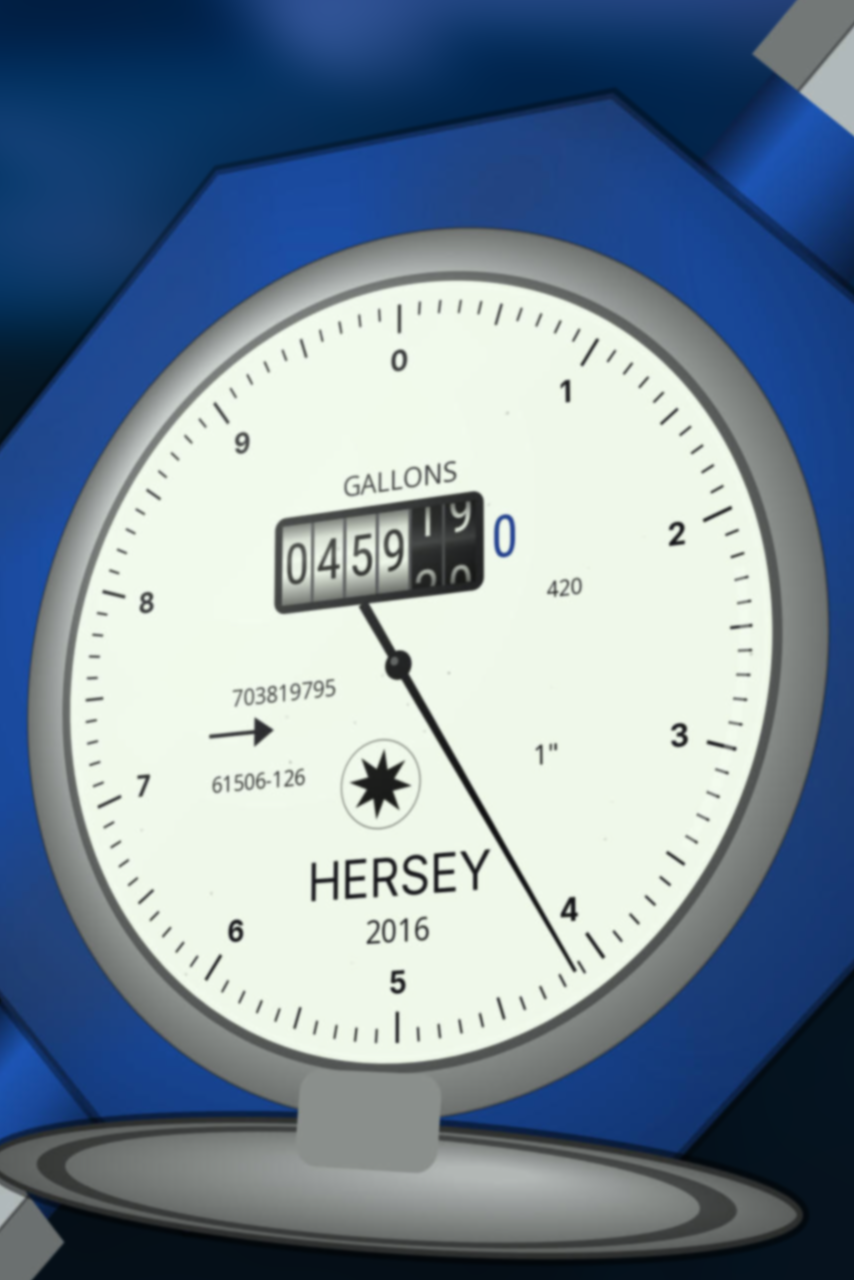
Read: 459194.1gal
